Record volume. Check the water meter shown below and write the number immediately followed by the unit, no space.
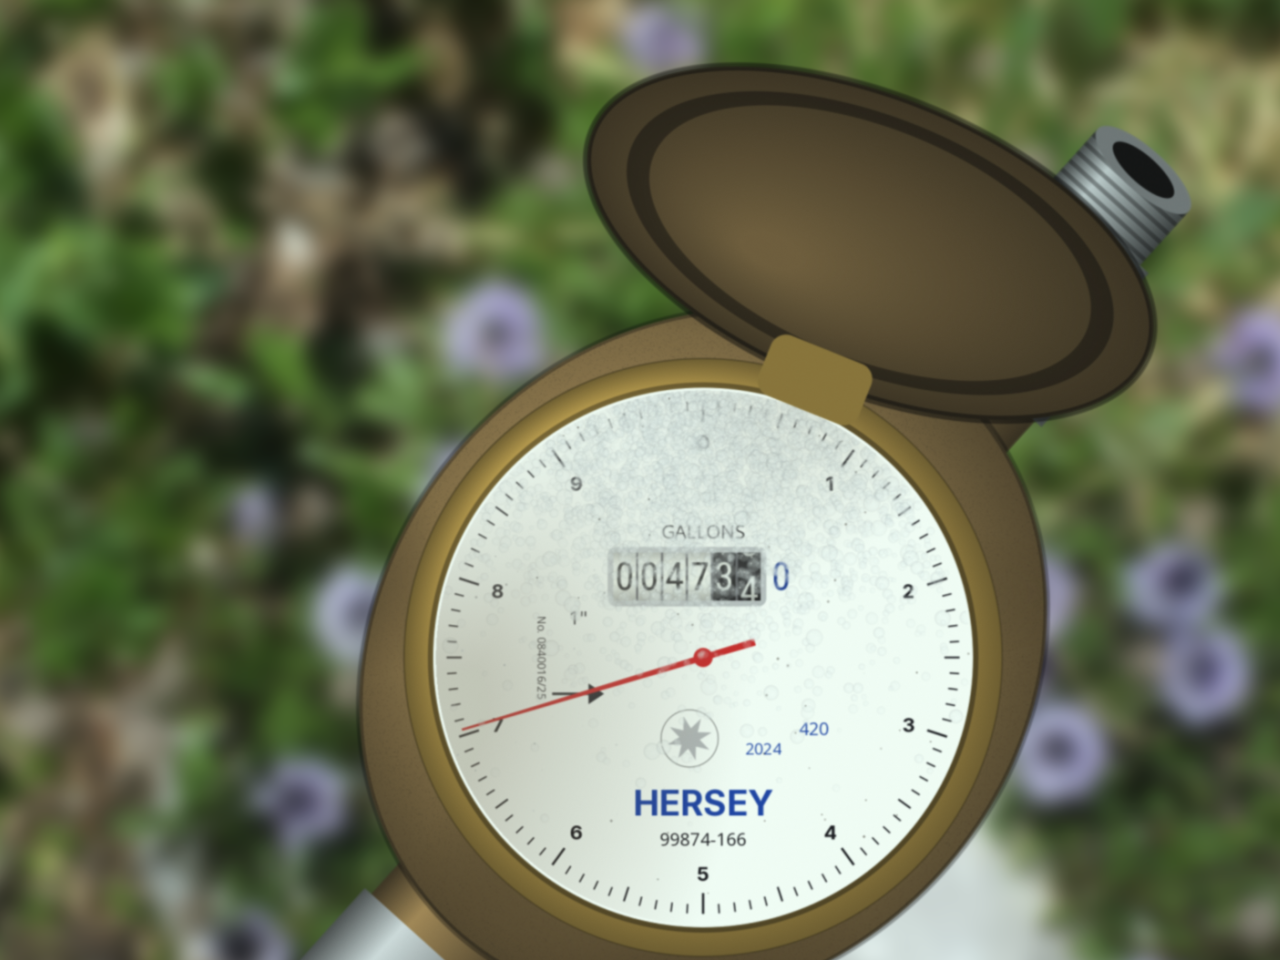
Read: 47337.0gal
